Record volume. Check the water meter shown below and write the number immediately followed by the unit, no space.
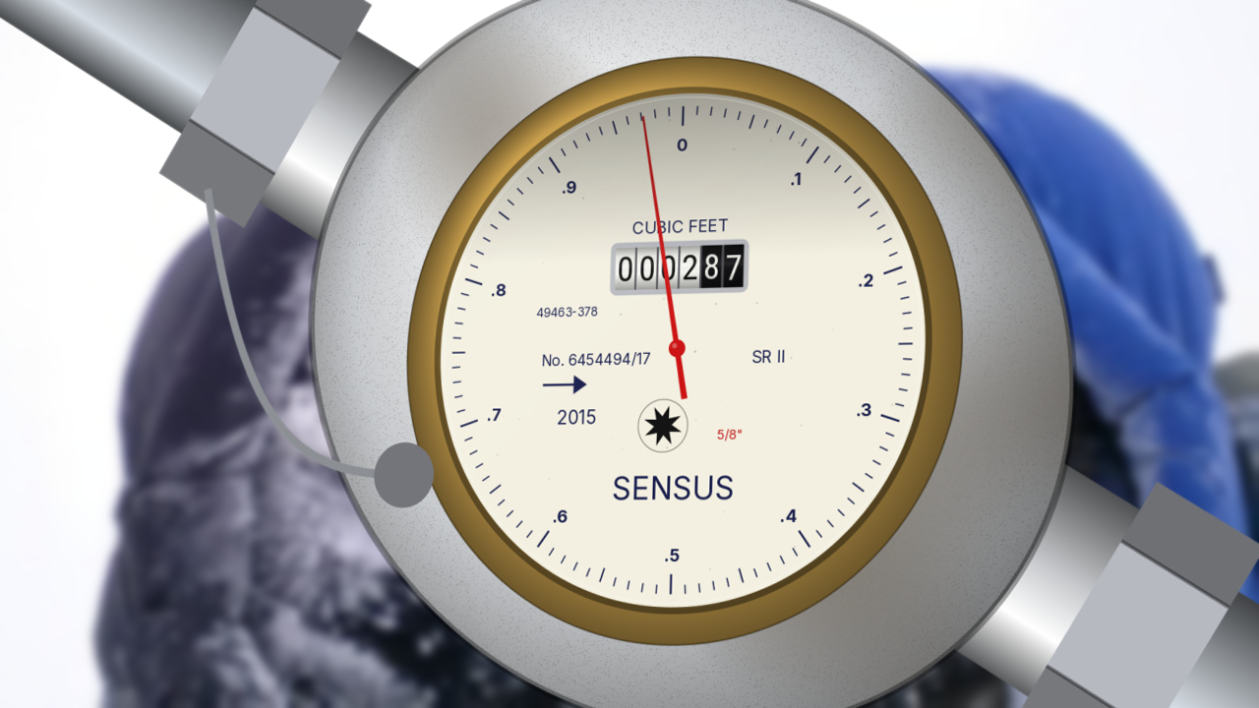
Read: 286.97ft³
